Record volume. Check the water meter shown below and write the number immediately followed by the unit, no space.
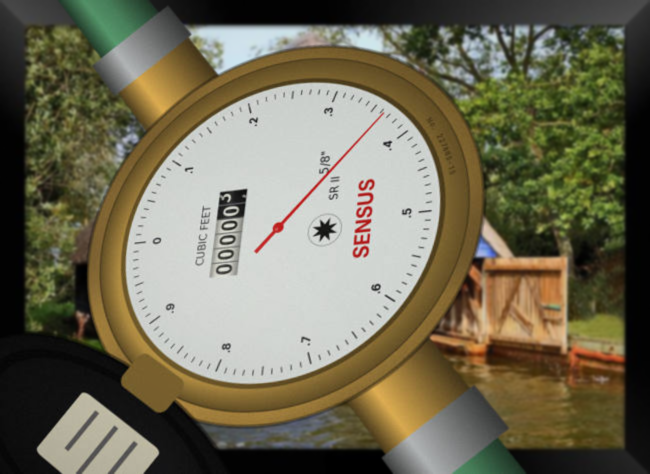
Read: 3.36ft³
